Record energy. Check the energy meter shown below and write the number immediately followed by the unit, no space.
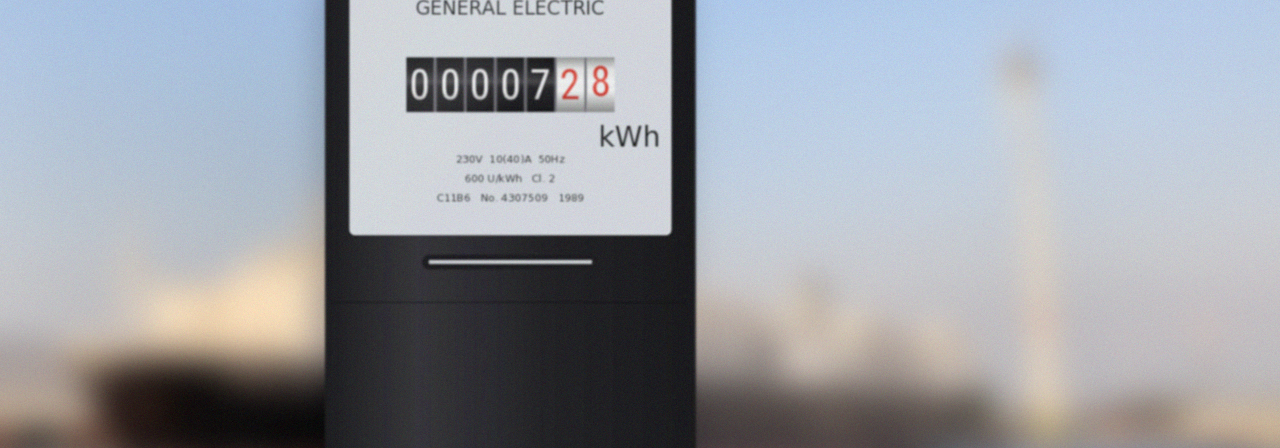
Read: 7.28kWh
